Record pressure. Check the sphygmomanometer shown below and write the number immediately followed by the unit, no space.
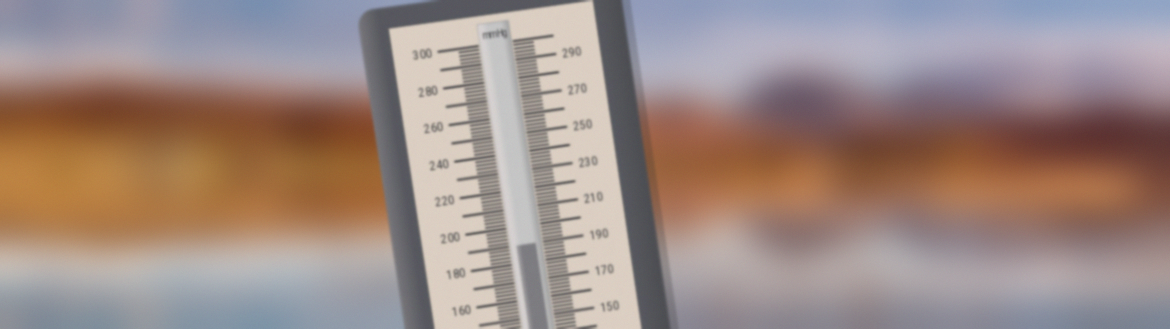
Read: 190mmHg
